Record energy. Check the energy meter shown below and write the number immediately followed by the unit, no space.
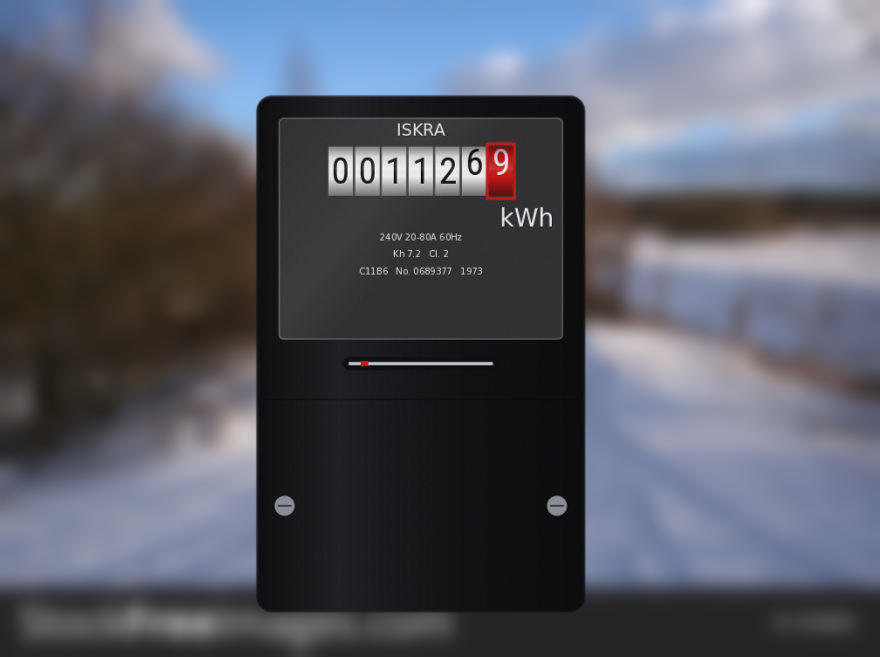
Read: 1126.9kWh
